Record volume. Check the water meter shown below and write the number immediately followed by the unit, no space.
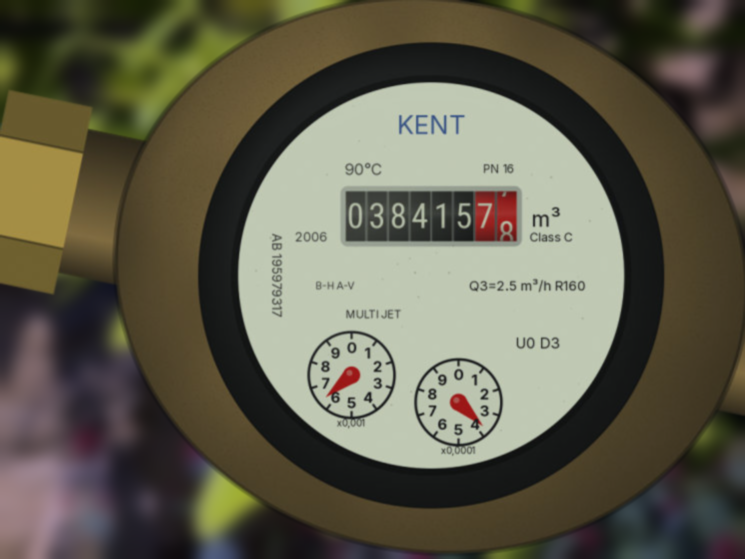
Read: 38415.7763m³
